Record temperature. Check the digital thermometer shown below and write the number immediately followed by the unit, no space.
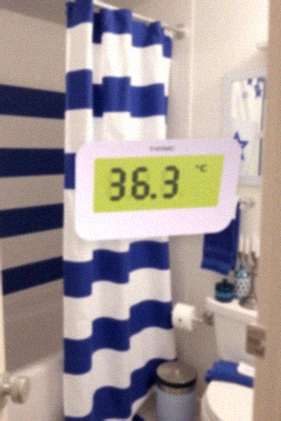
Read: 36.3°C
